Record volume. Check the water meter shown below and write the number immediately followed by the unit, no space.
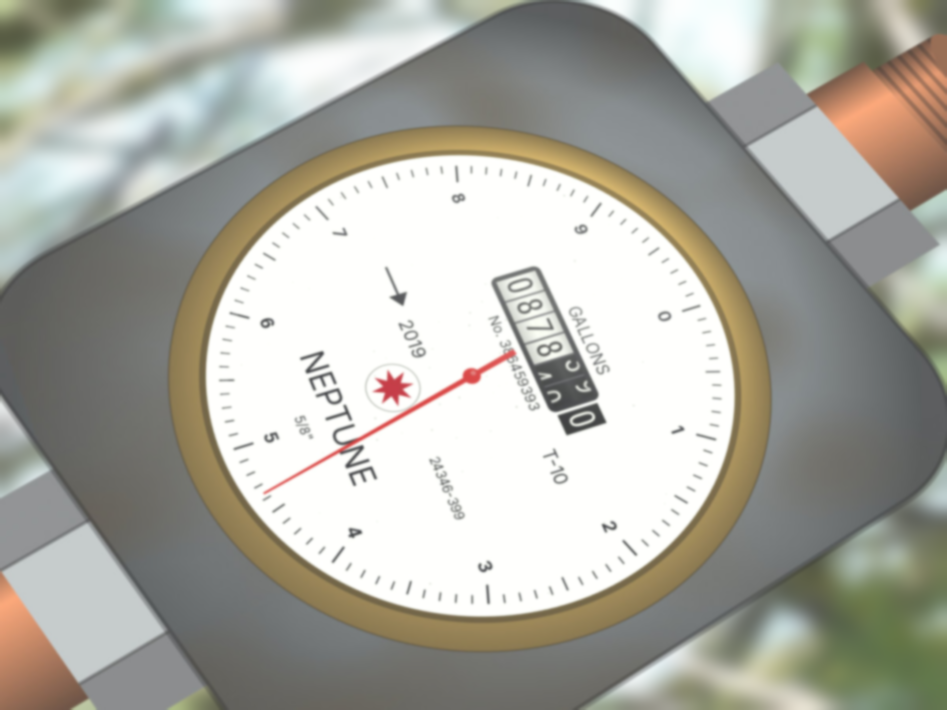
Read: 878394.6gal
